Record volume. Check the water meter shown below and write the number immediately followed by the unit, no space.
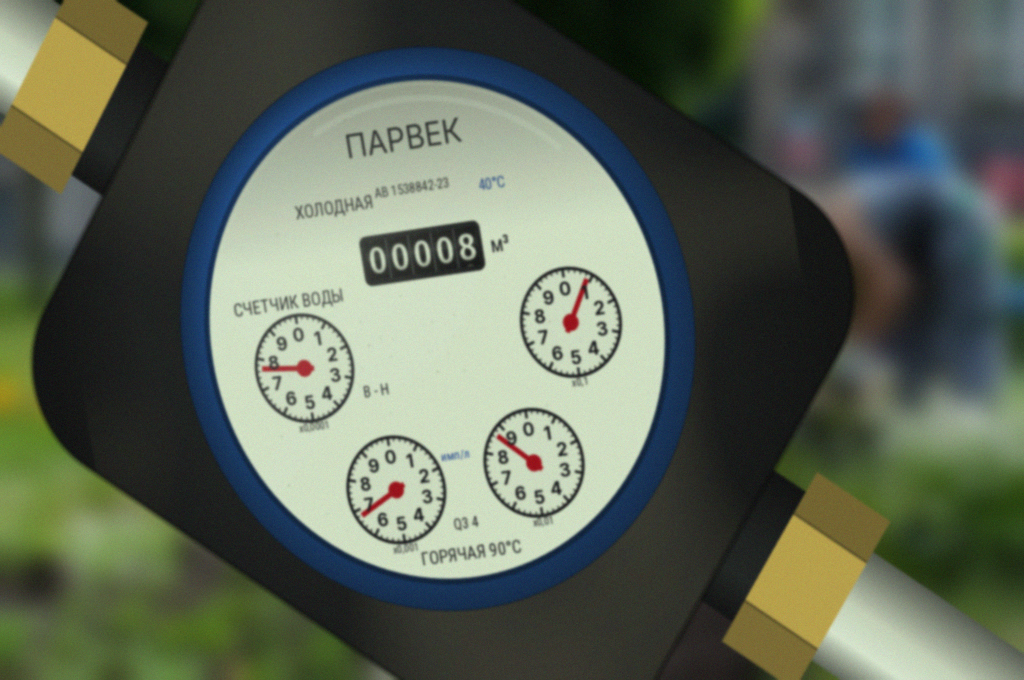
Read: 8.0867m³
